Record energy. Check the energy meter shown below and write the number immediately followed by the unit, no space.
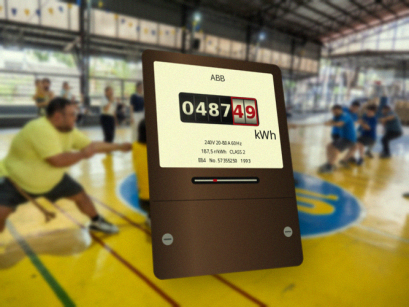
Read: 487.49kWh
